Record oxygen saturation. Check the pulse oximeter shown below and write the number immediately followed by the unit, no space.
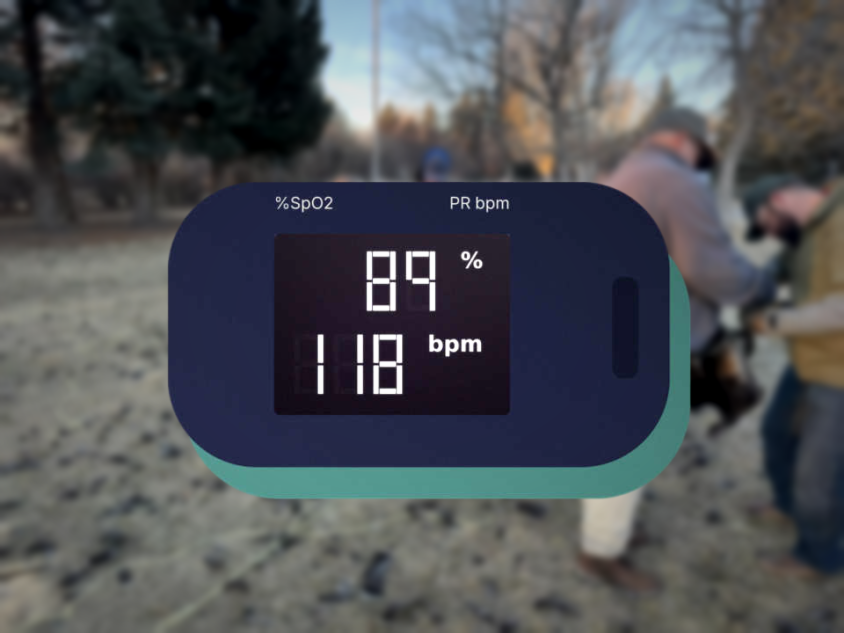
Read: 89%
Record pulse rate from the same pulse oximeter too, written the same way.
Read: 118bpm
